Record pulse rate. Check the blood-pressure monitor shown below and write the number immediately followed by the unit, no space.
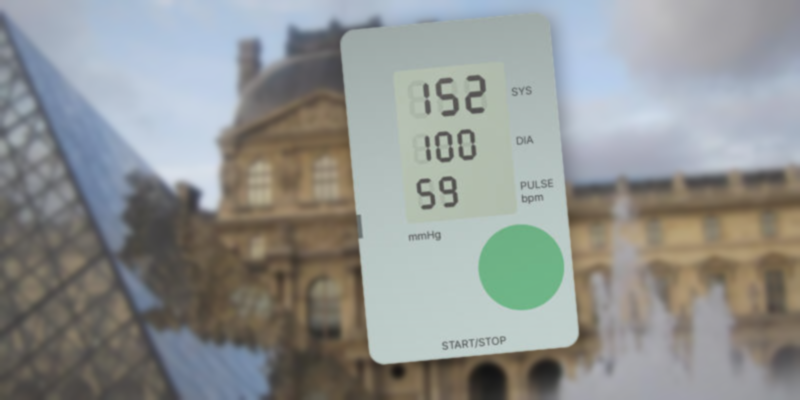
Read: 59bpm
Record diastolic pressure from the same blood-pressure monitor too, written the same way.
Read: 100mmHg
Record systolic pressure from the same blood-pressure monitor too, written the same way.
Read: 152mmHg
